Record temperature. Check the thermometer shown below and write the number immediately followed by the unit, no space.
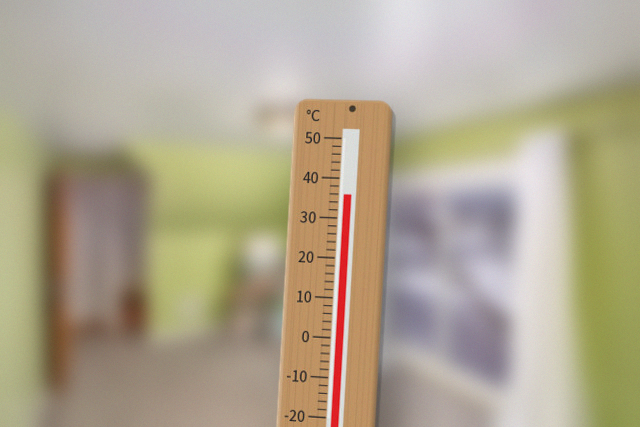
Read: 36°C
